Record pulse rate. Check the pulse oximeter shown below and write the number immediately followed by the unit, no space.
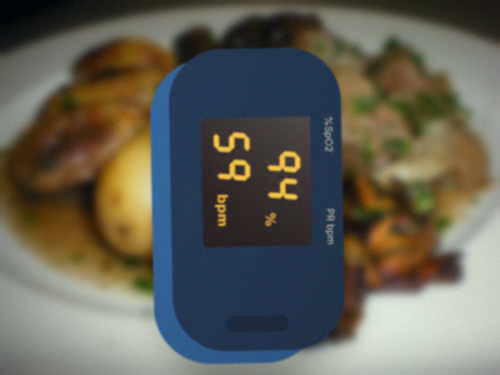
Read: 59bpm
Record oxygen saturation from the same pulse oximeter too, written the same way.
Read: 94%
